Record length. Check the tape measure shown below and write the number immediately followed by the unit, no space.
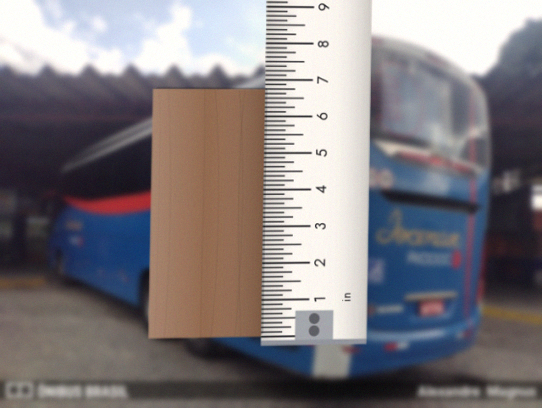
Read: 6.75in
